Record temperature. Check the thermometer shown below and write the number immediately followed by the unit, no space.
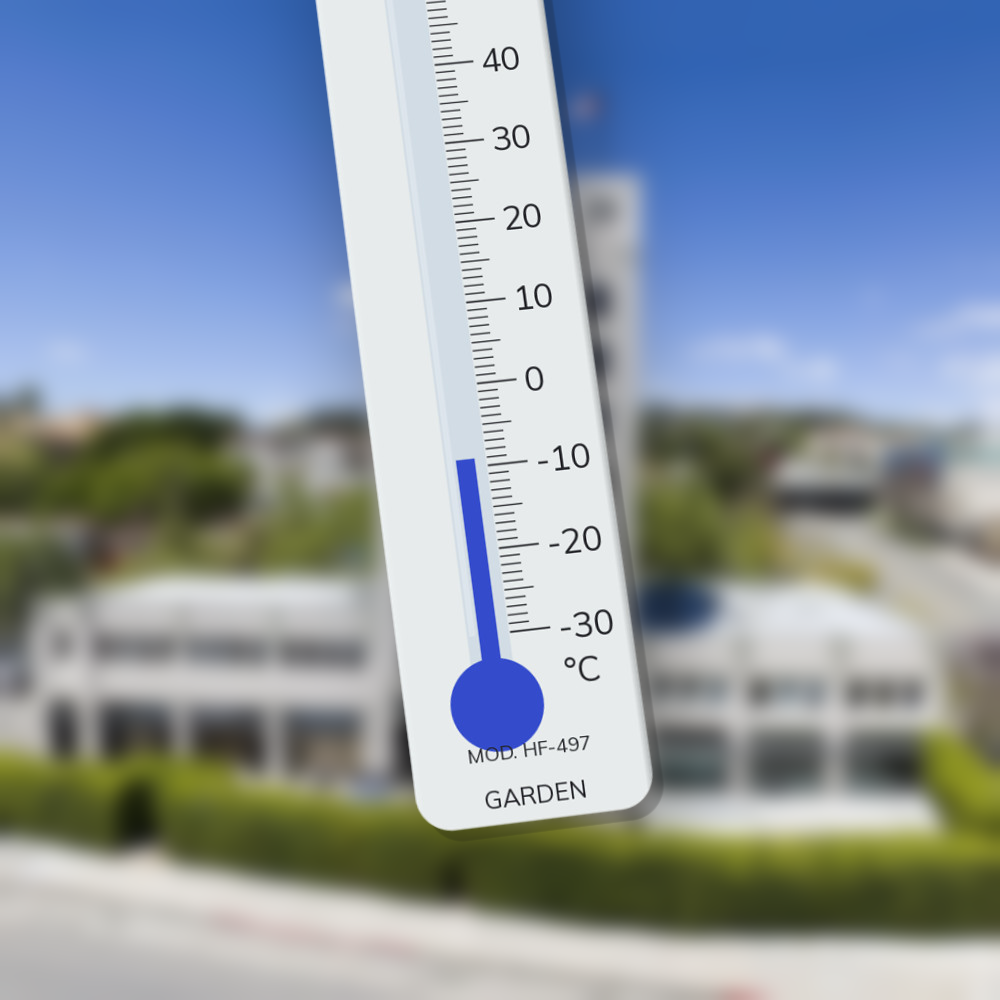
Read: -9°C
